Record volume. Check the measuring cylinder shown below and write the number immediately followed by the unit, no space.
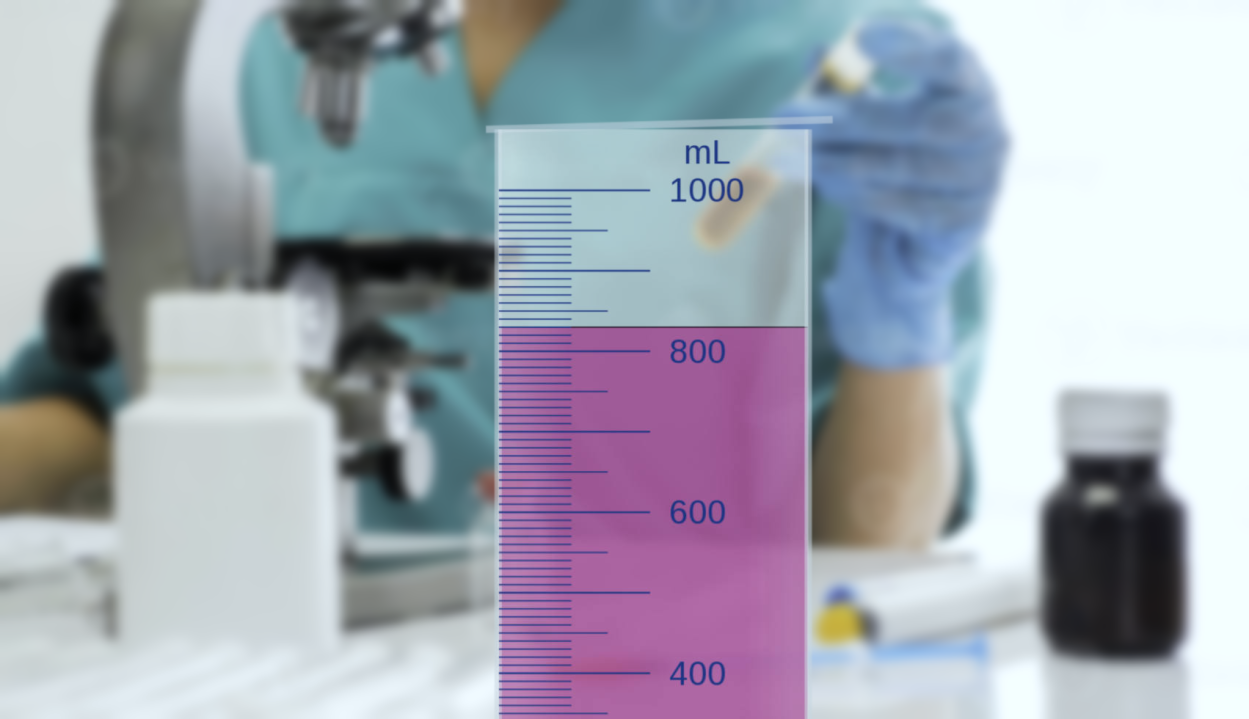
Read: 830mL
